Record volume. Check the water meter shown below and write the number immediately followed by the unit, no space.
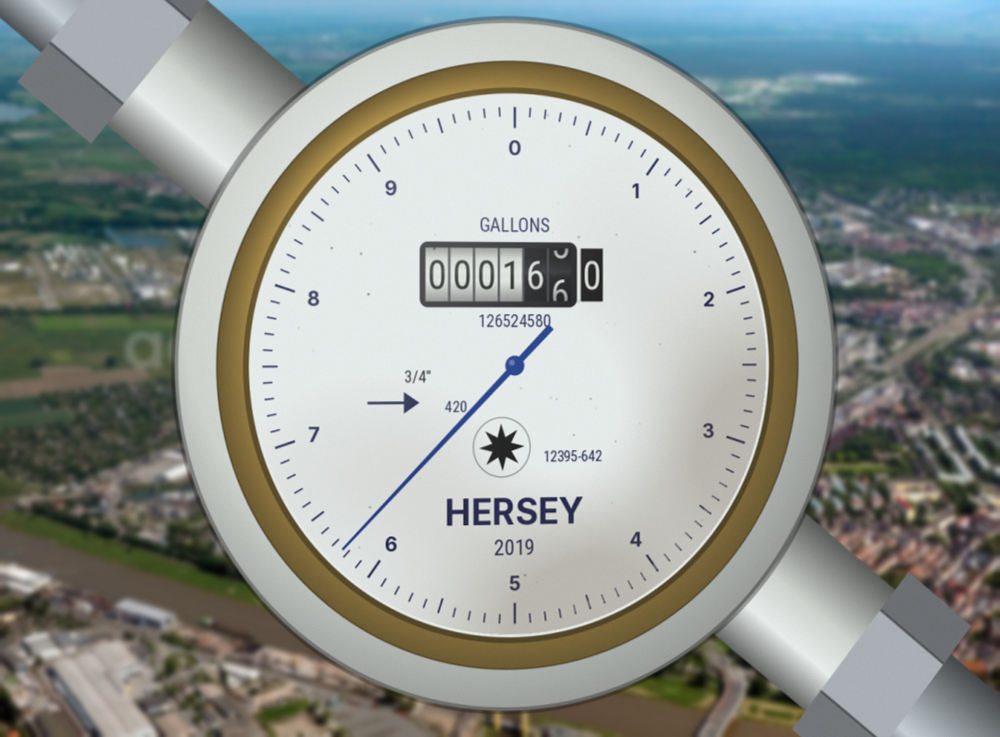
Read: 1656.2gal
